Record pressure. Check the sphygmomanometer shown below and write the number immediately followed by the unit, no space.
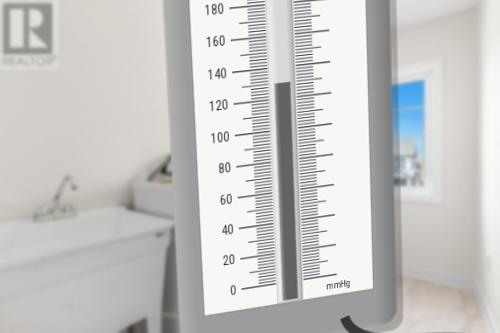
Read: 130mmHg
